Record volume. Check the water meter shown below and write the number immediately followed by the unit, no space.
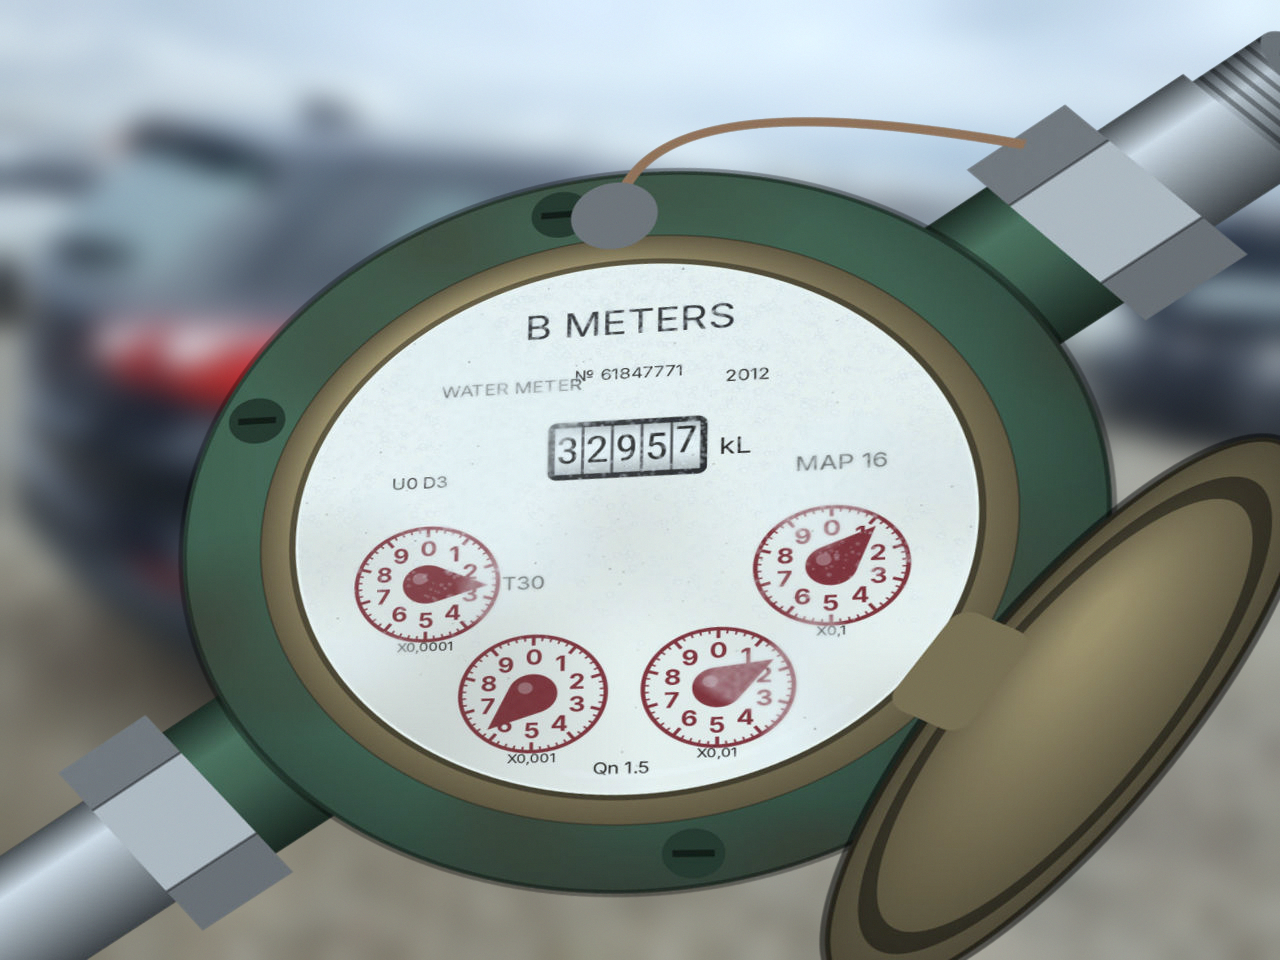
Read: 32957.1162kL
